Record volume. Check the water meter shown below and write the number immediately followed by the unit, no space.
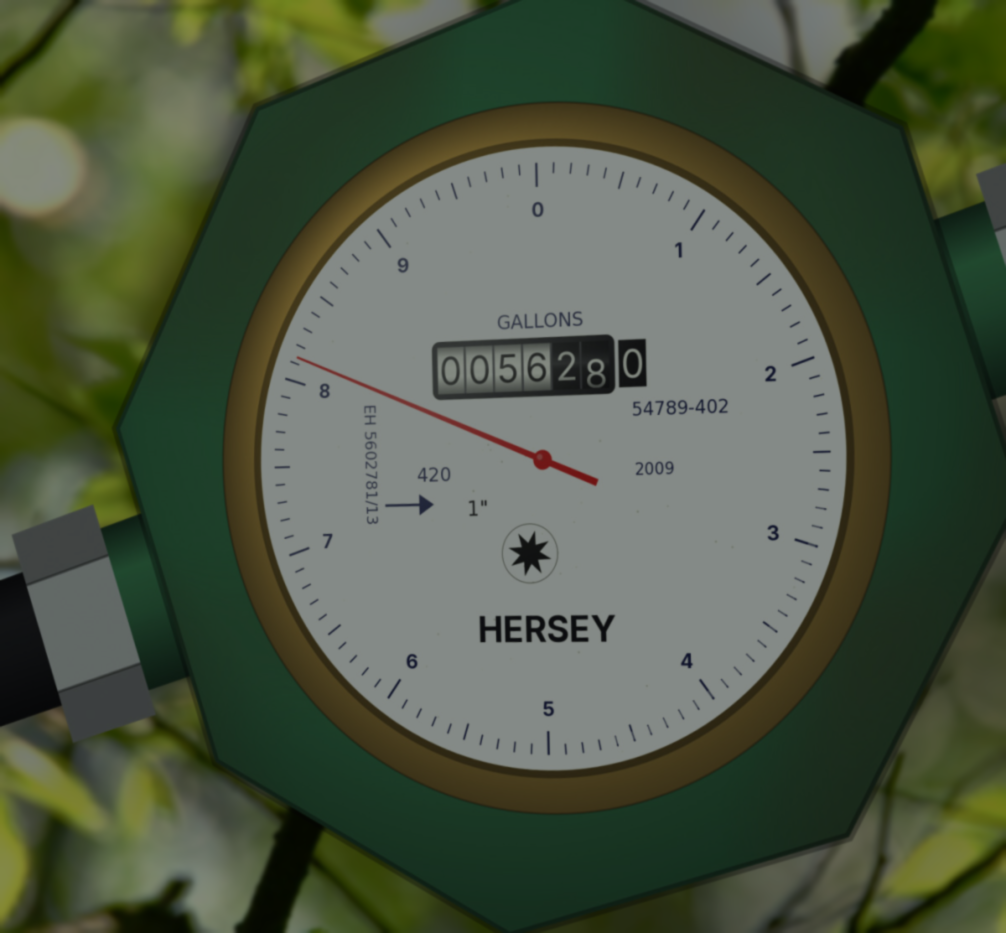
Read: 56278.1gal
